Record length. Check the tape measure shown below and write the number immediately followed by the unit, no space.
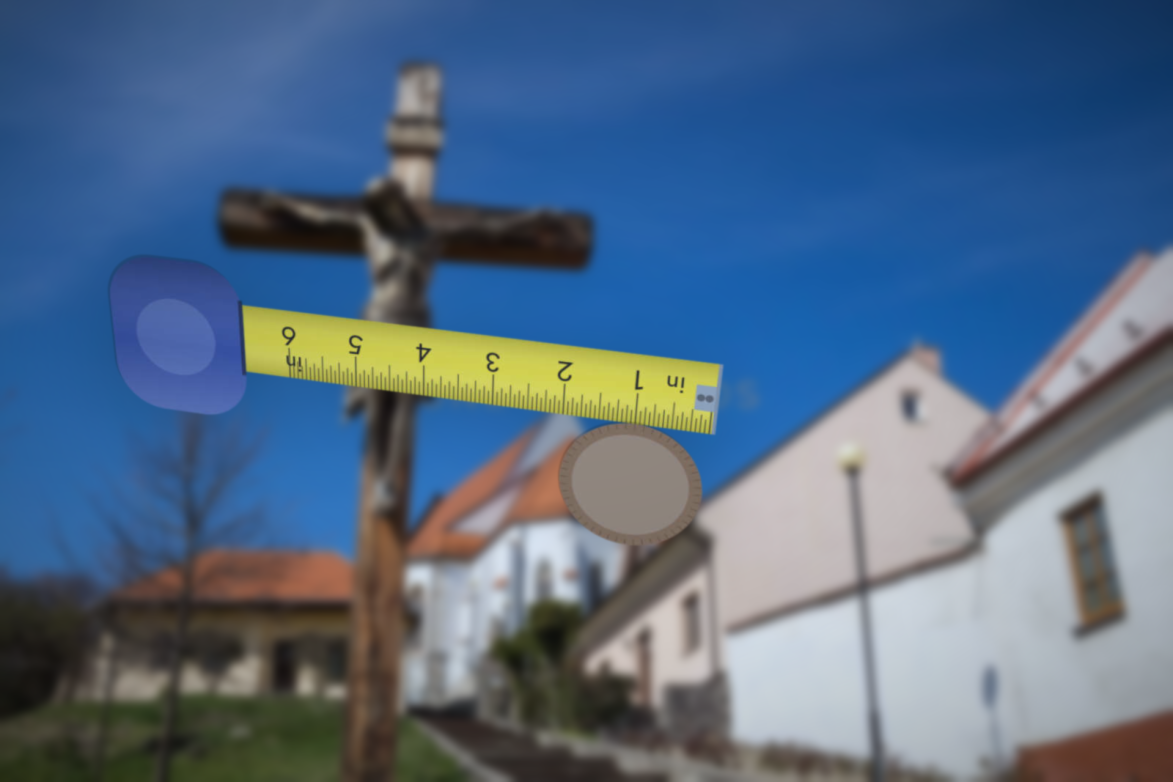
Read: 2in
